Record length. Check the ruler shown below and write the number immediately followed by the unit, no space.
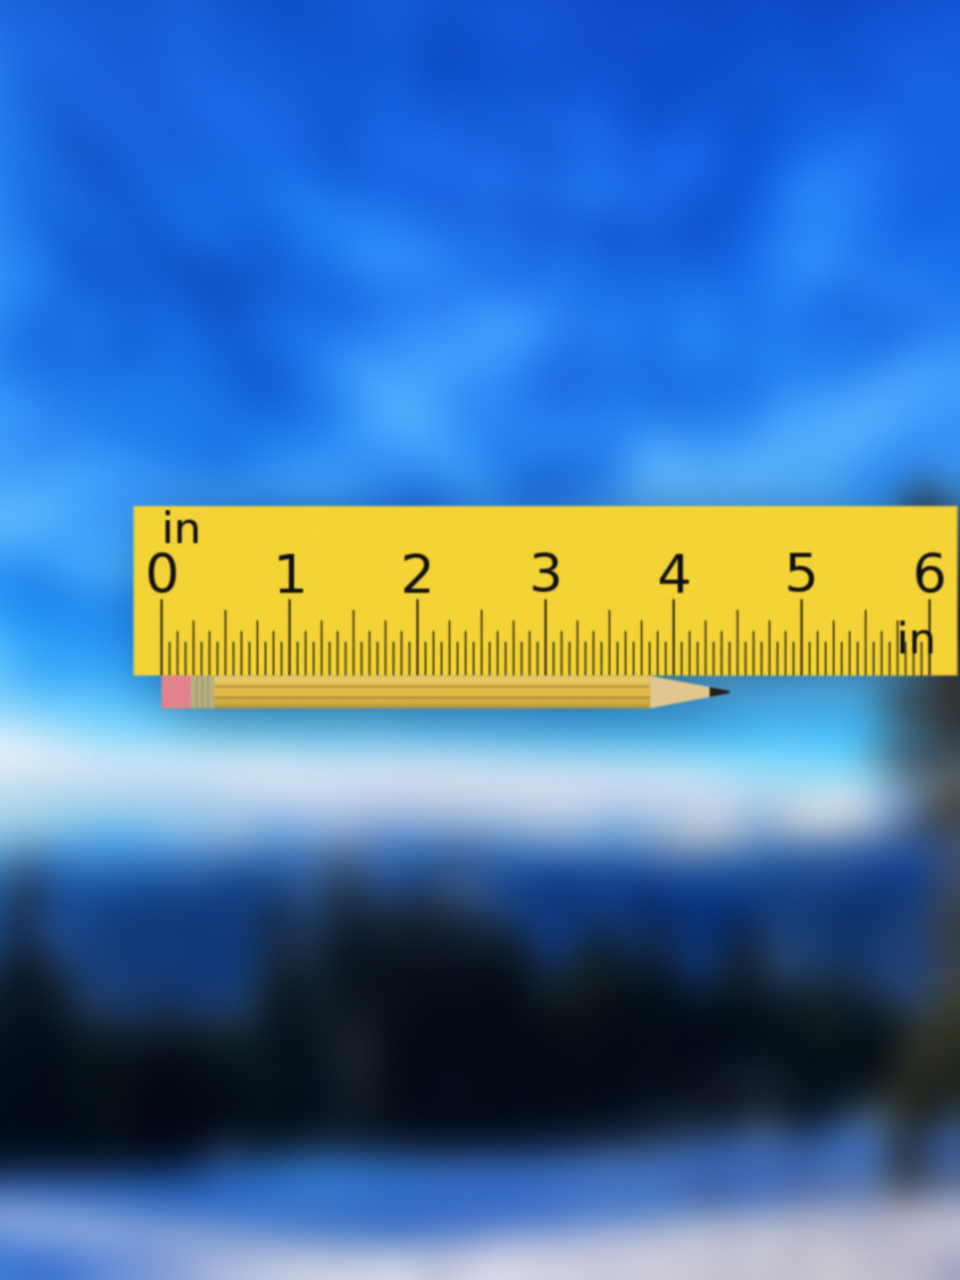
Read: 4.4375in
